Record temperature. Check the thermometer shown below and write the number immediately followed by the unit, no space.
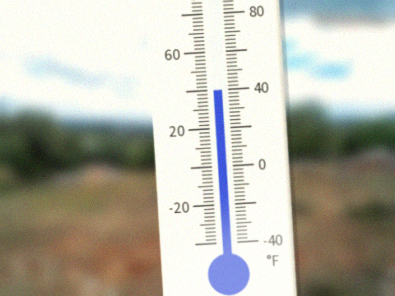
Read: 40°F
